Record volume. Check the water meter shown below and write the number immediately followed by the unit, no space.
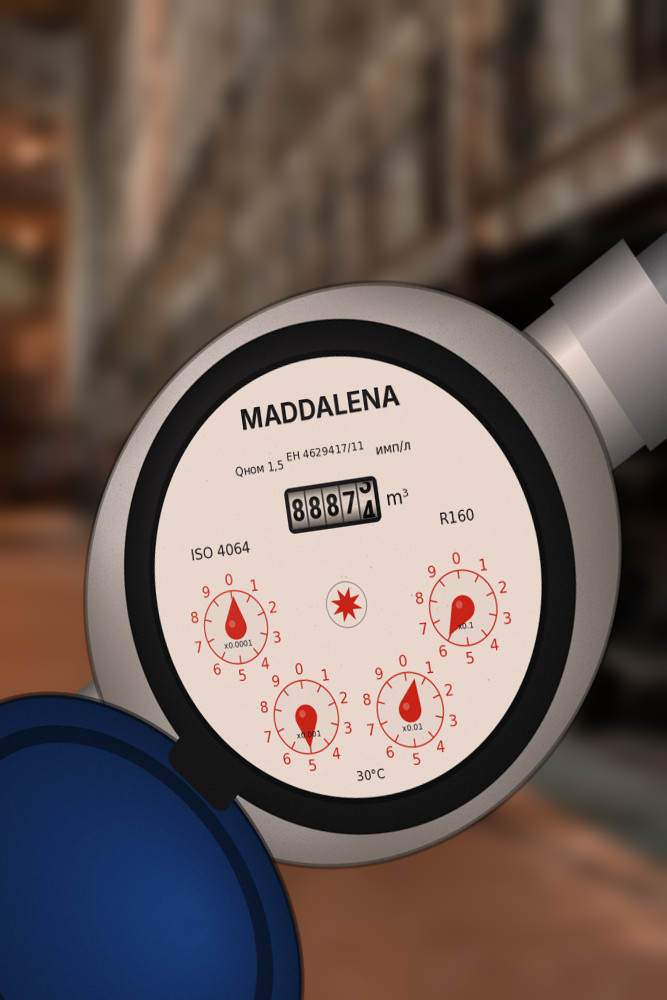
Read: 88873.6050m³
